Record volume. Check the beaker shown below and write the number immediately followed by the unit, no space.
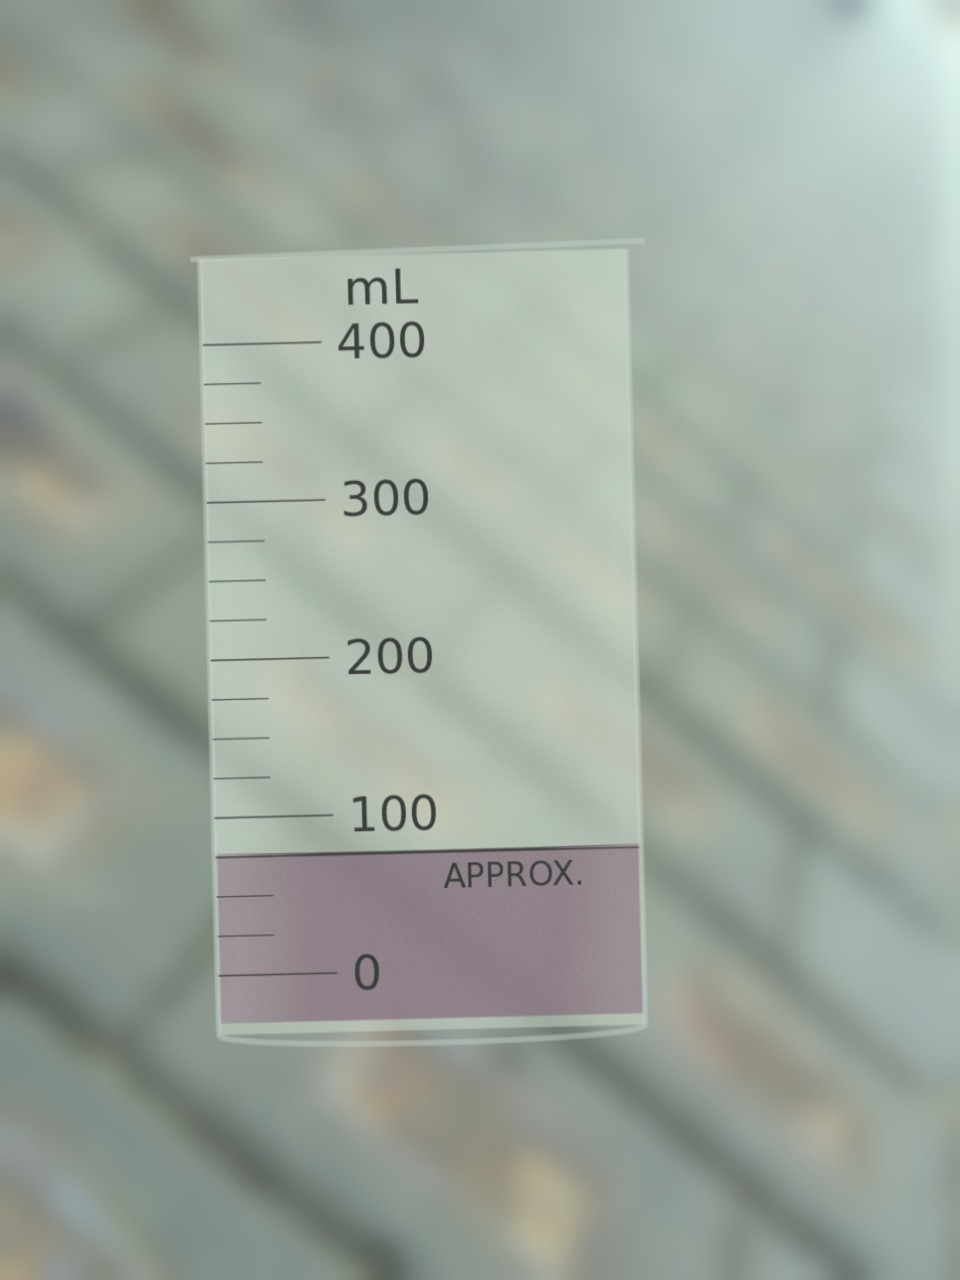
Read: 75mL
